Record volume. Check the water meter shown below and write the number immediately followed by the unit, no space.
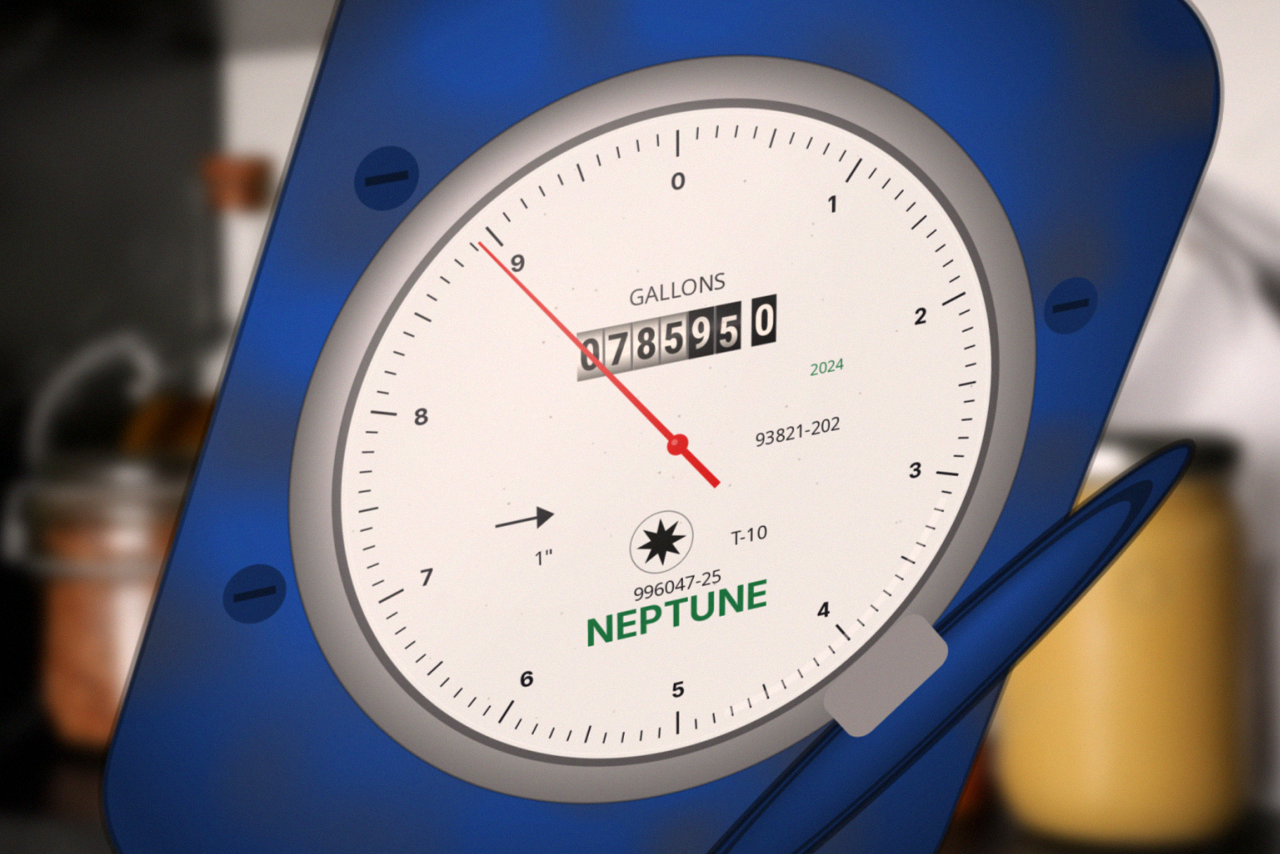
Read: 785948.9gal
